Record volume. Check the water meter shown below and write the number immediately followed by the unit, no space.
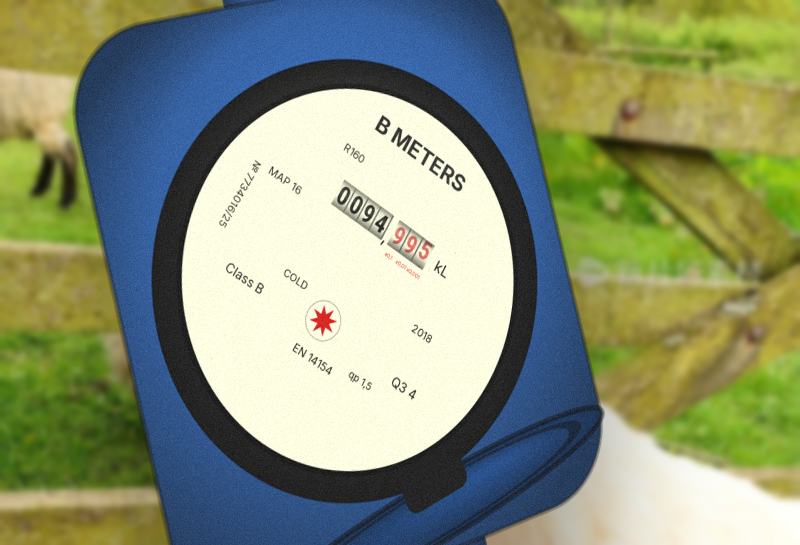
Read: 94.995kL
